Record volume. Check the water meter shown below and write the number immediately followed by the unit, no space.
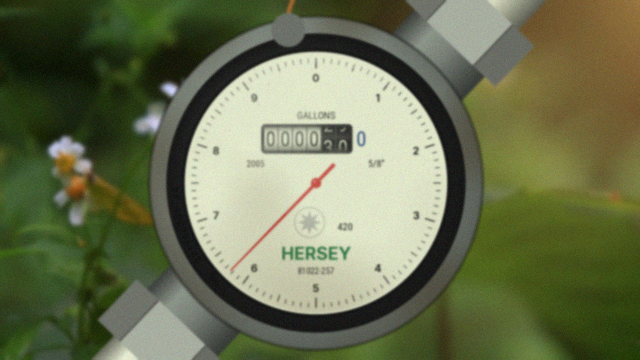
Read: 296.2gal
